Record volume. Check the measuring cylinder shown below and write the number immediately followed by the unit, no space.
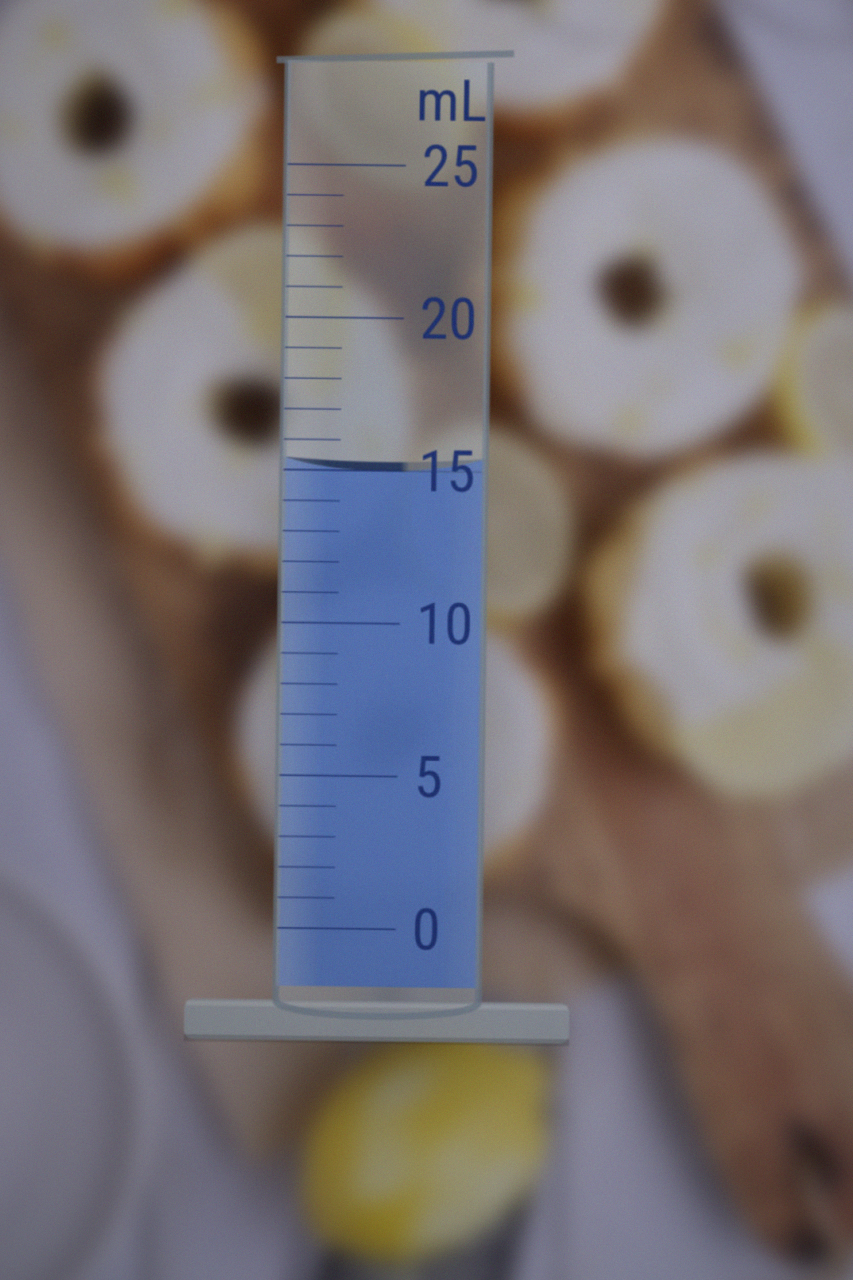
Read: 15mL
